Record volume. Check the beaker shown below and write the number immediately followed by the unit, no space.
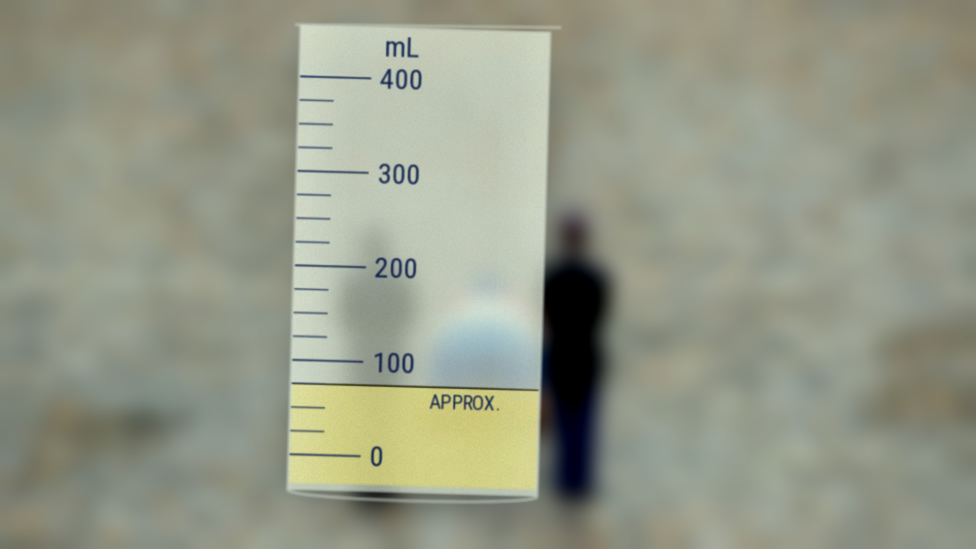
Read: 75mL
